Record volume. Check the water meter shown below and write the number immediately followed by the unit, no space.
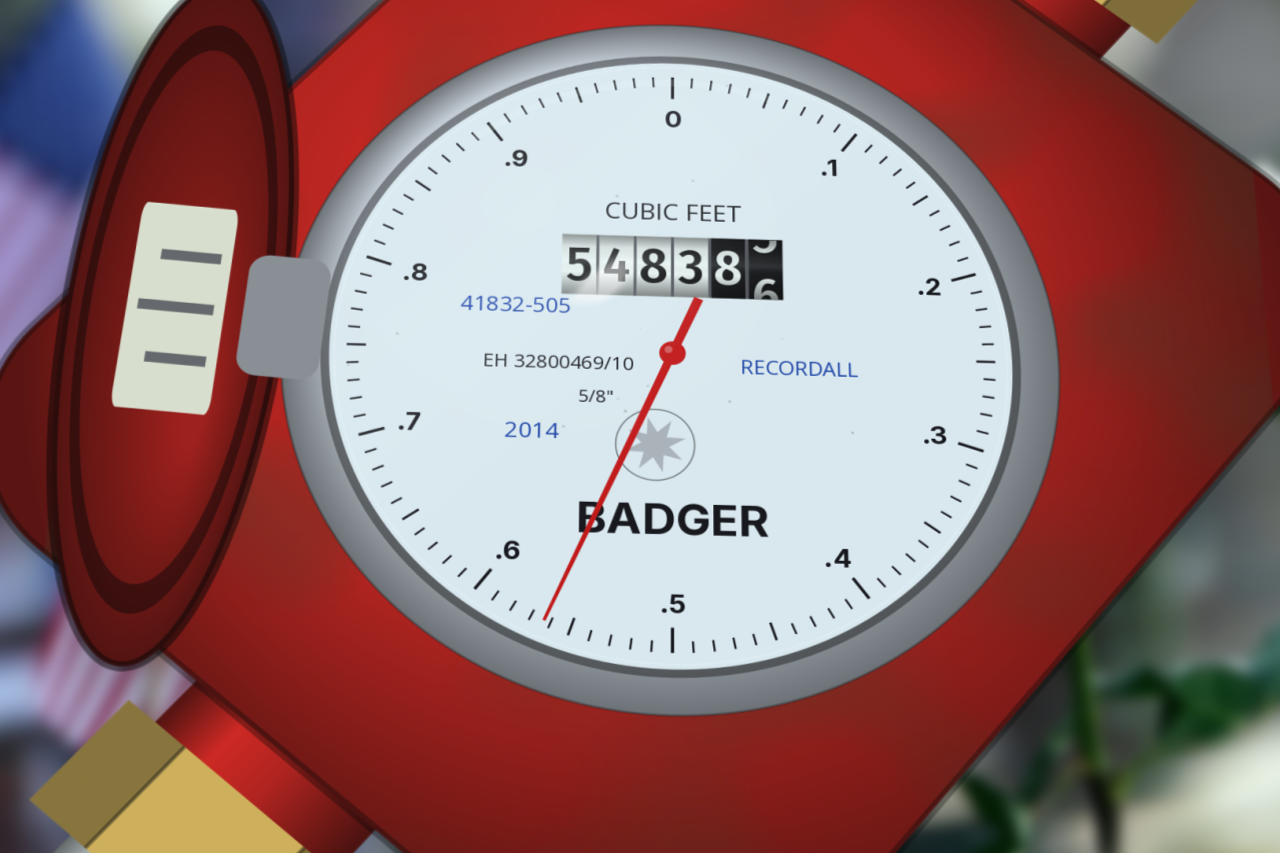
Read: 548385.56ft³
